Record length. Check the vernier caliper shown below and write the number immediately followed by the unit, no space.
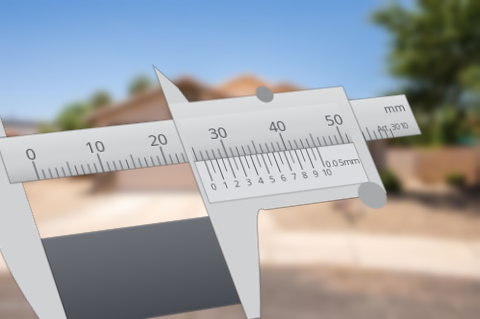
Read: 26.2mm
